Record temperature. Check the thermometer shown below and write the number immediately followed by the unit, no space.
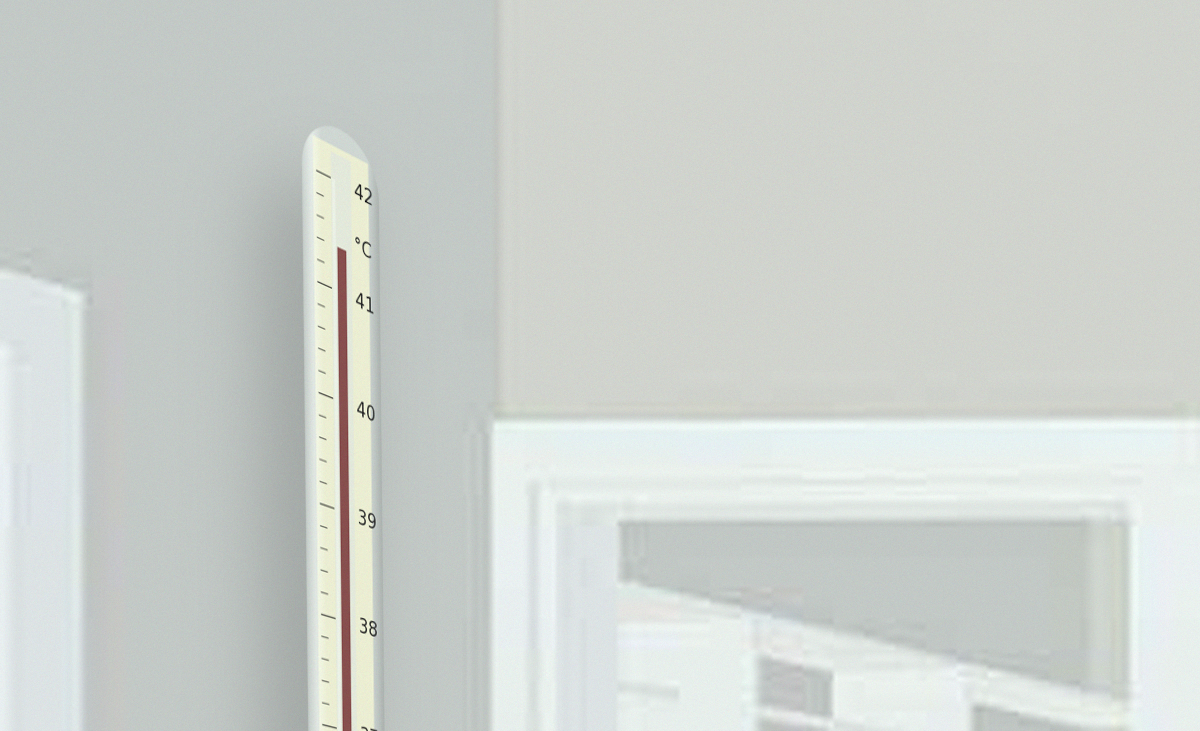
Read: 41.4°C
